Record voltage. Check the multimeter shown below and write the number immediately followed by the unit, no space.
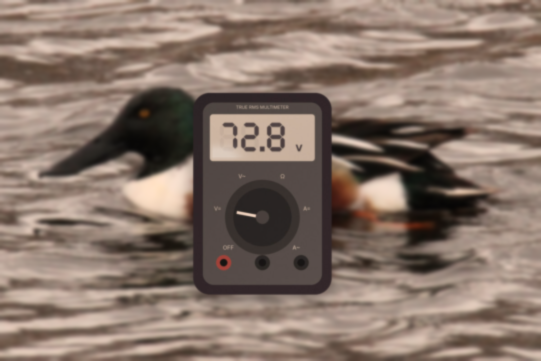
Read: 72.8V
